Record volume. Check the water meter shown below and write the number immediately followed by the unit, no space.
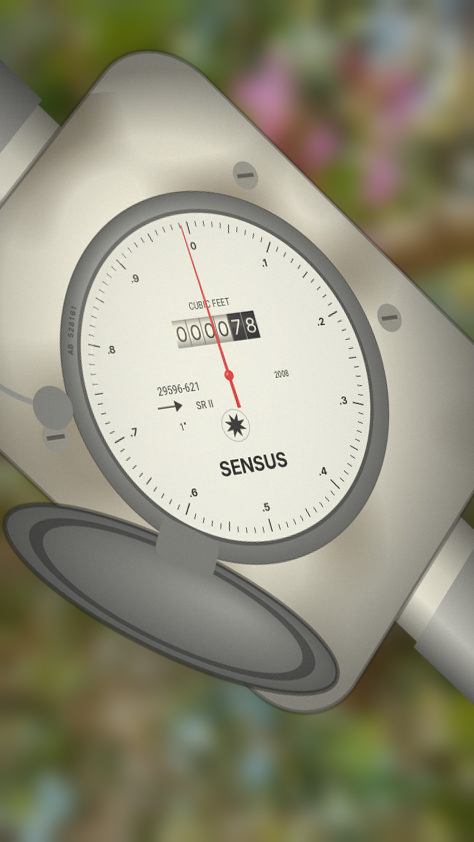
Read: 77.99ft³
